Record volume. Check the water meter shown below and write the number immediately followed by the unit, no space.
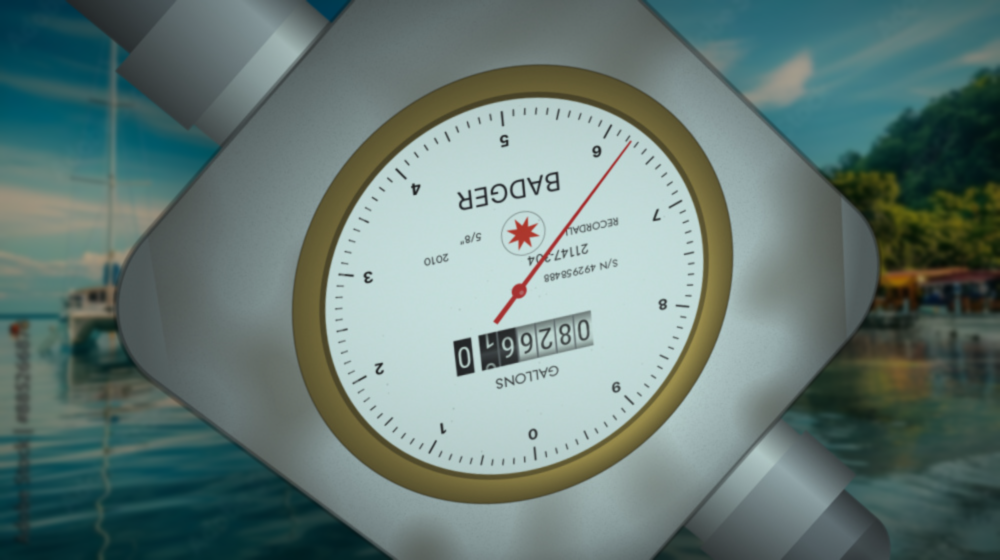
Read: 826606.2gal
